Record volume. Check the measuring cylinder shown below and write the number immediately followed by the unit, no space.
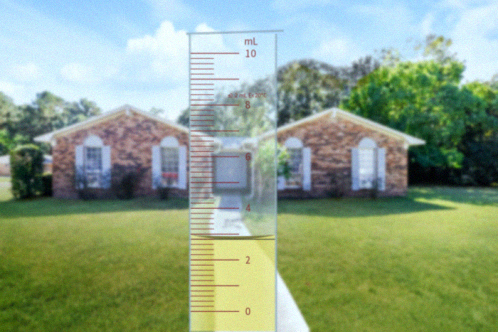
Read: 2.8mL
